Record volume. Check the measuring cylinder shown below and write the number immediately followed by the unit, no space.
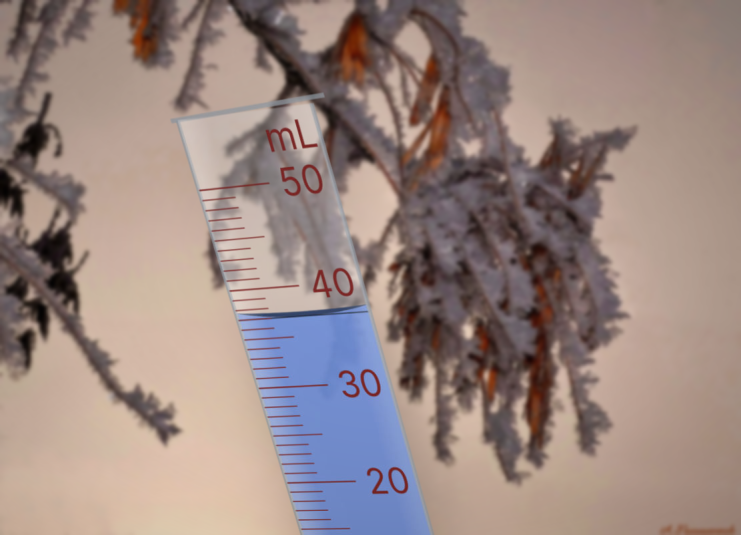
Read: 37mL
